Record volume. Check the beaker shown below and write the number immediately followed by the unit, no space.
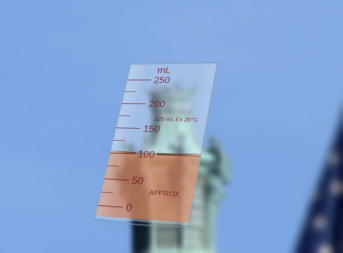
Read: 100mL
